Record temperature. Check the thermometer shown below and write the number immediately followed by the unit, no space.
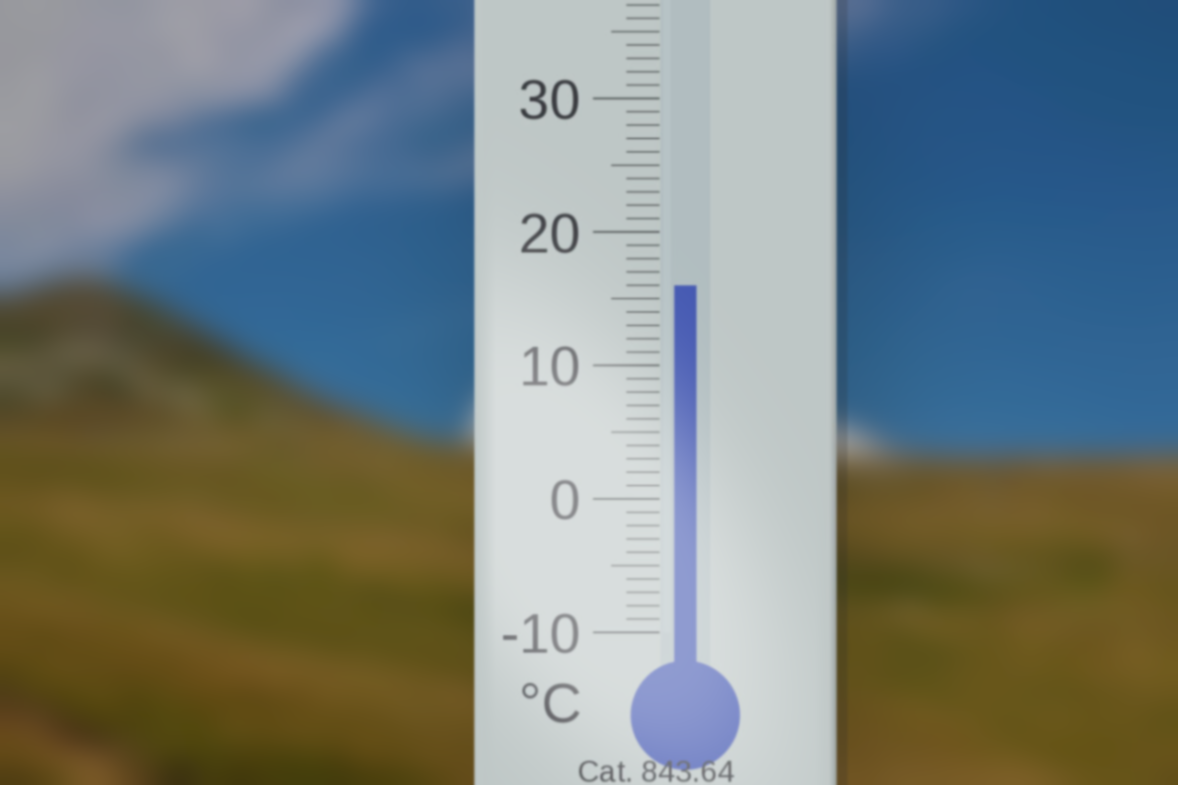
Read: 16°C
